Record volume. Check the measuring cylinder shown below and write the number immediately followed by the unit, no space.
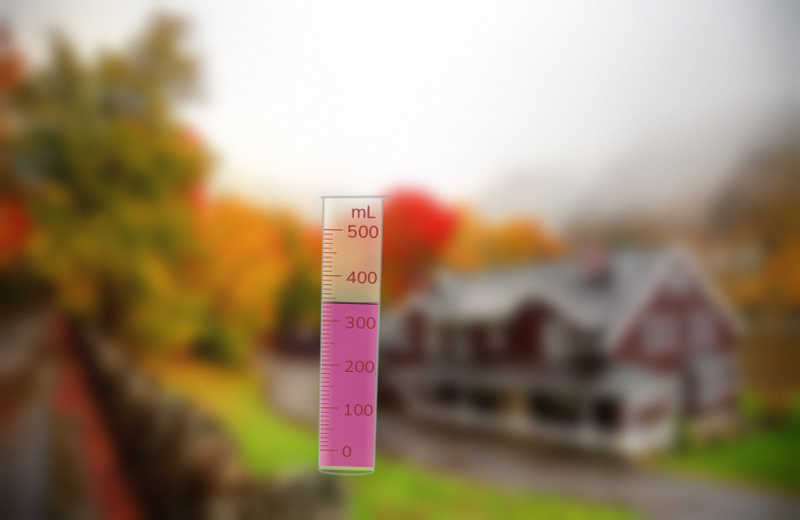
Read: 340mL
